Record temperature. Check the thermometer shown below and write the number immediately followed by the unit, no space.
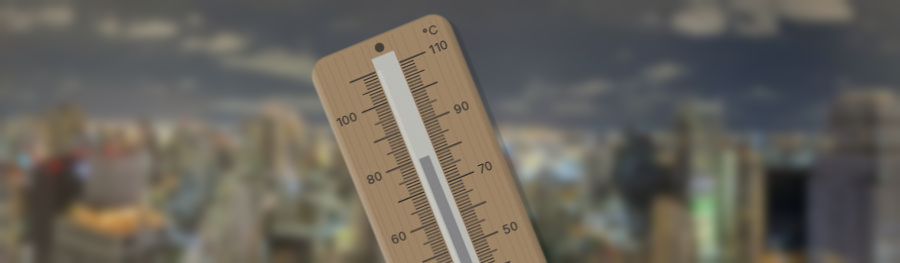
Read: 80°C
